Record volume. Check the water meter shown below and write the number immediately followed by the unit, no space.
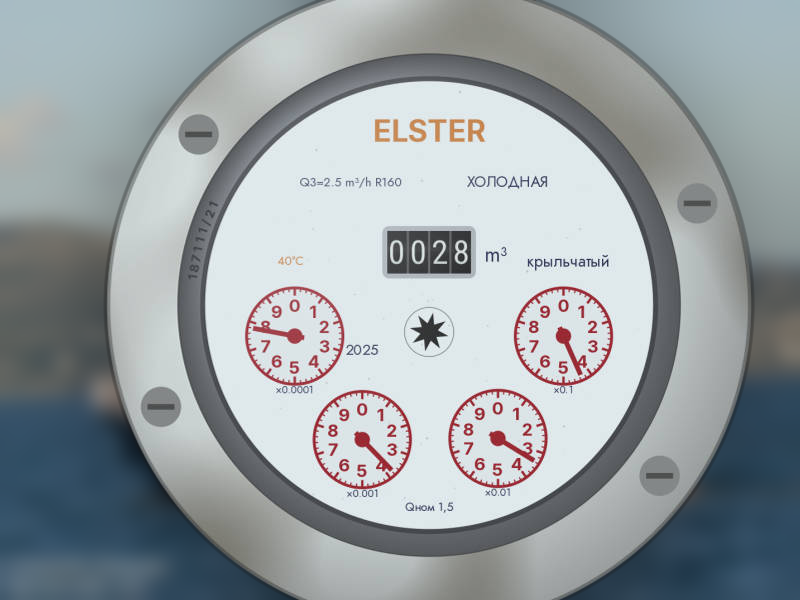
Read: 28.4337m³
